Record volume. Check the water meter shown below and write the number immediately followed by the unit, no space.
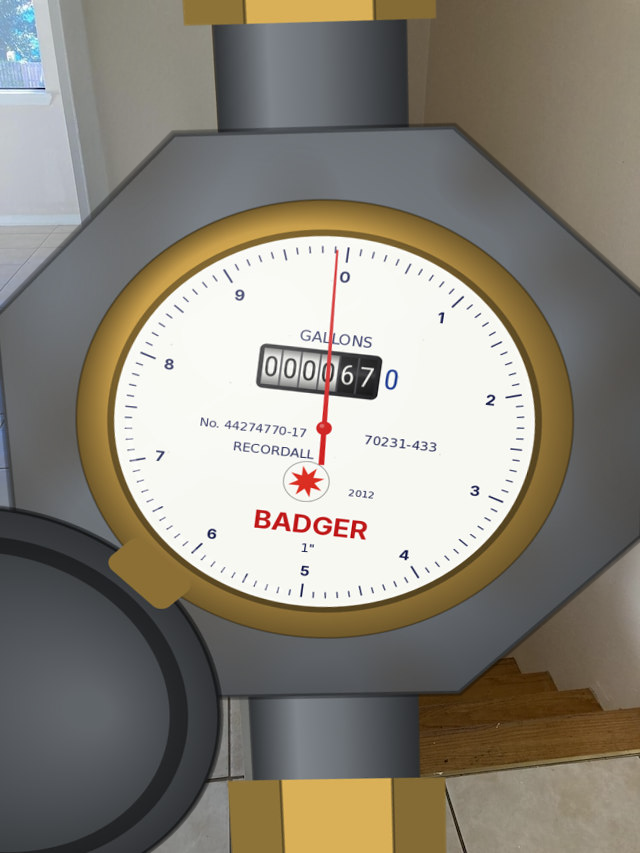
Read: 669.9gal
